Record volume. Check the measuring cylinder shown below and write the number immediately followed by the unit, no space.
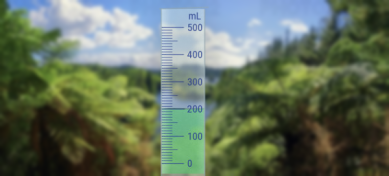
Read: 200mL
